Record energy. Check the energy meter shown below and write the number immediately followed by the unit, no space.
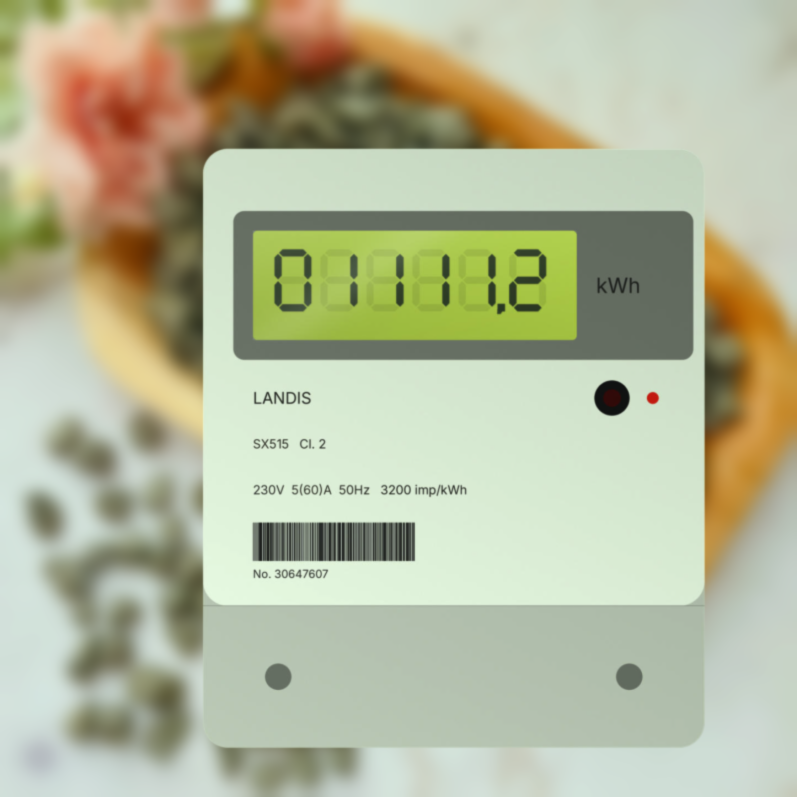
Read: 1111.2kWh
